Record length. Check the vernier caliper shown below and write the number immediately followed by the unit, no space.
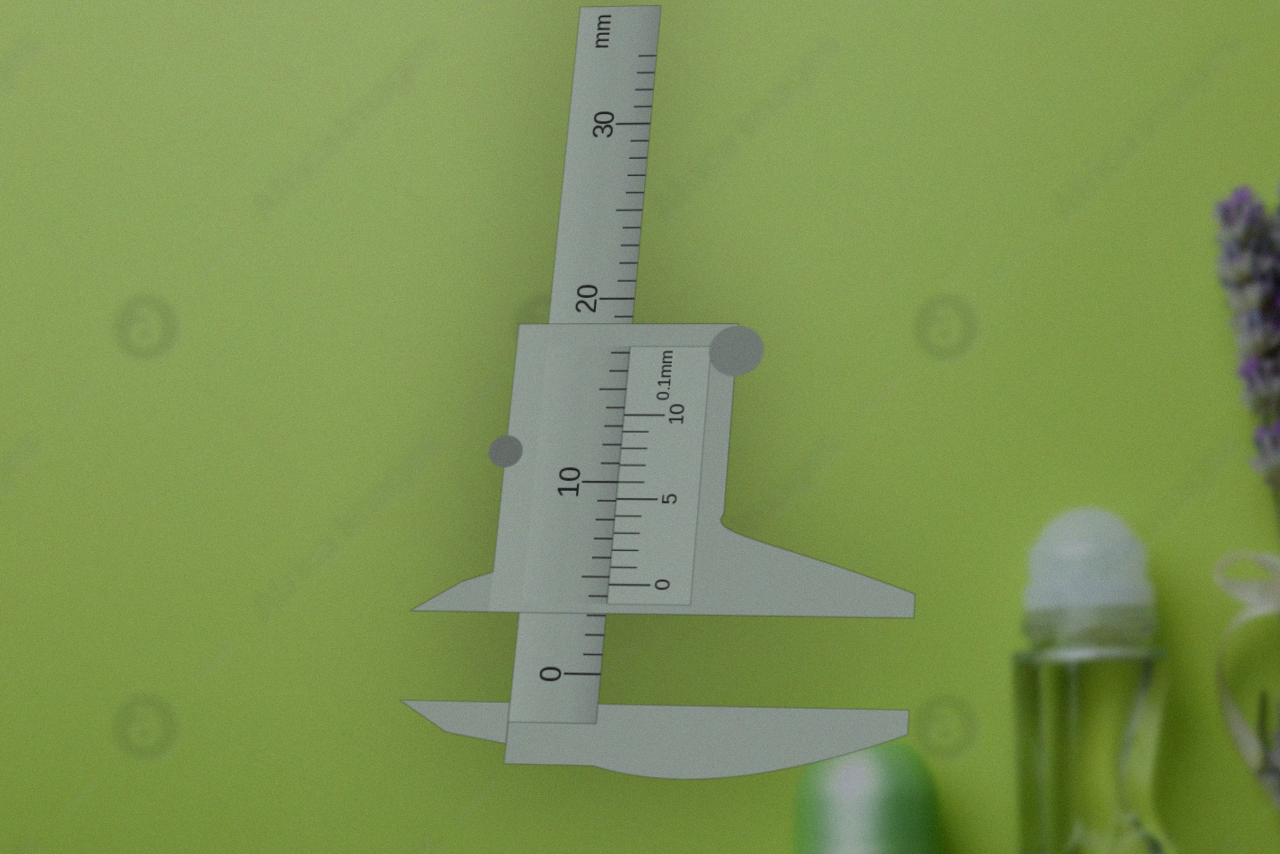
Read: 4.6mm
